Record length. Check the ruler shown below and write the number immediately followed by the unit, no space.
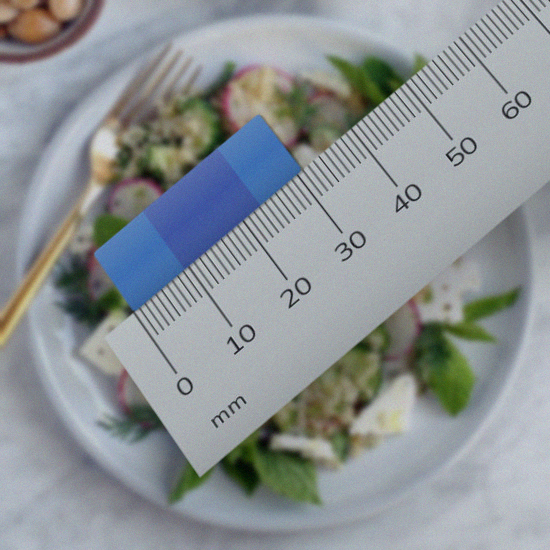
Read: 31mm
